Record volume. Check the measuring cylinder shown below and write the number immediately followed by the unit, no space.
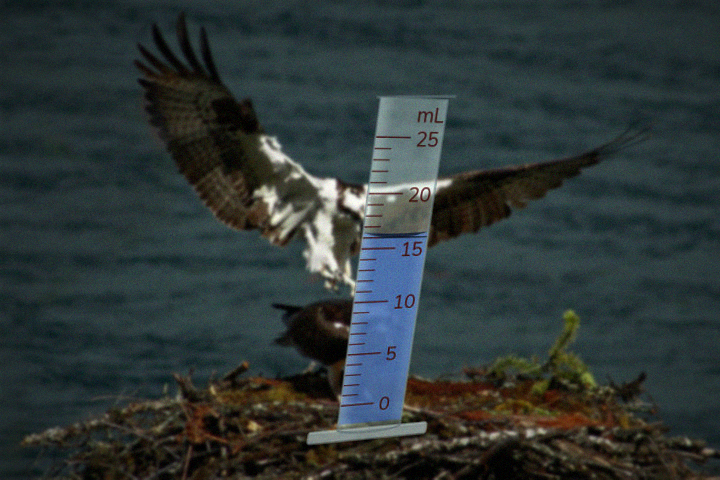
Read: 16mL
